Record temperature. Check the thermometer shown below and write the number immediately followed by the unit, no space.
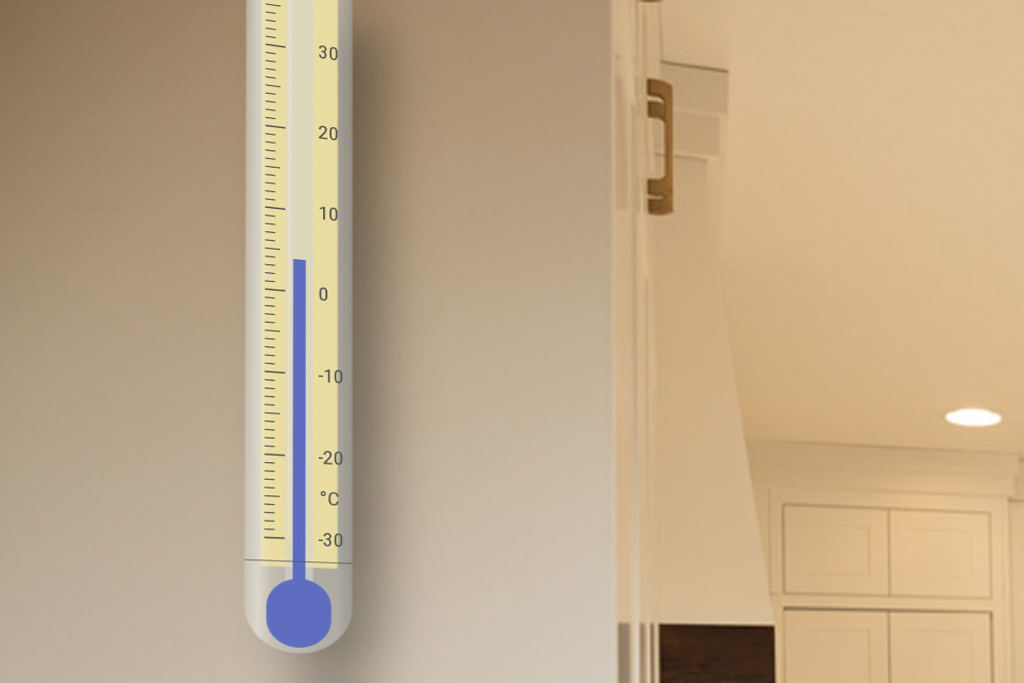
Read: 4°C
